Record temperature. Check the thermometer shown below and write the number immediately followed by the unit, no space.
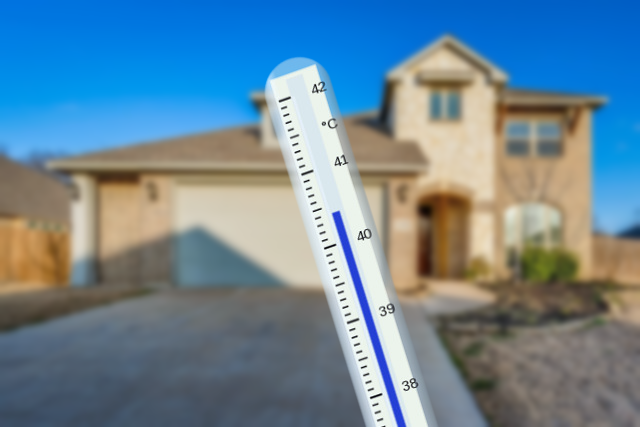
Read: 40.4°C
